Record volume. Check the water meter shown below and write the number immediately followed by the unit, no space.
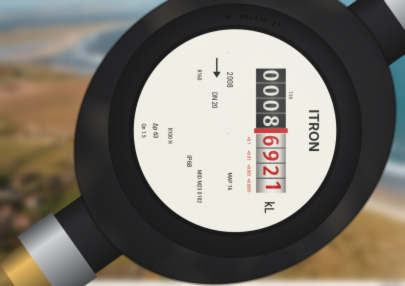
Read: 8.6921kL
